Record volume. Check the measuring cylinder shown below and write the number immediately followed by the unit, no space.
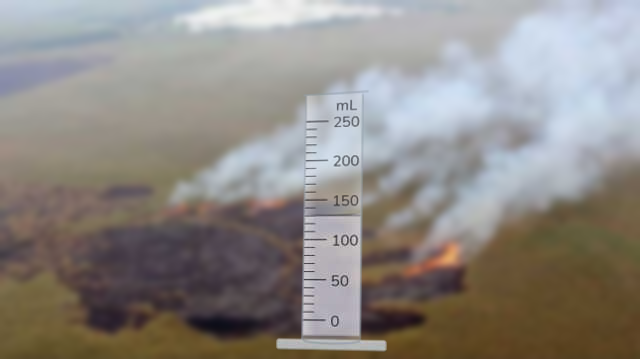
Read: 130mL
